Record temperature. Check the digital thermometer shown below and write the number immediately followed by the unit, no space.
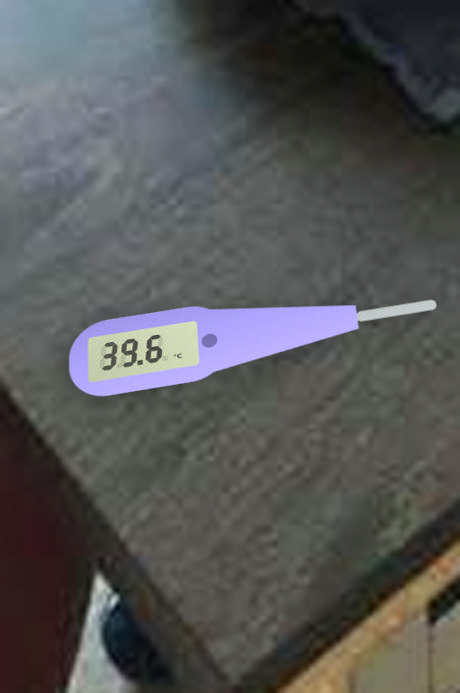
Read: 39.6°C
